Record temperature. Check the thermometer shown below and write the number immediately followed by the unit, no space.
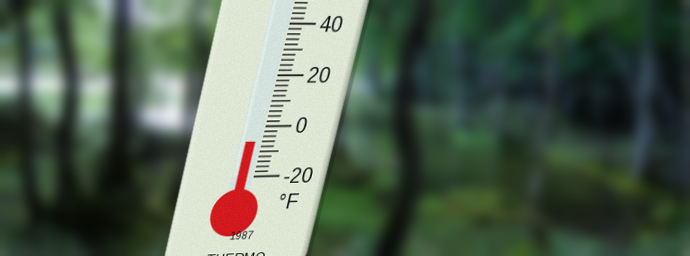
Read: -6°F
